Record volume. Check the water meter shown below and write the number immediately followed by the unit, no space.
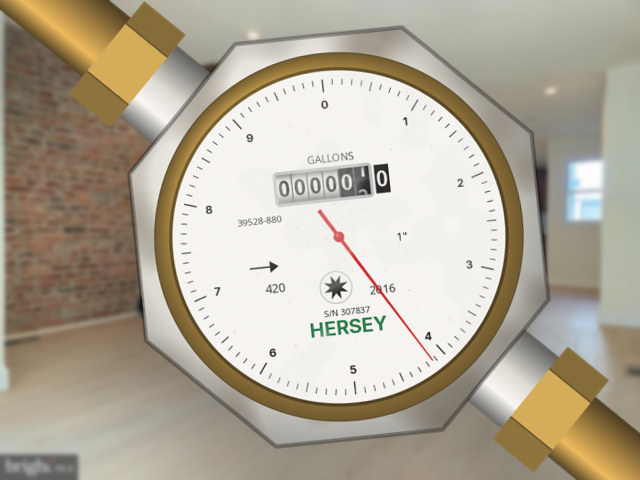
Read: 14.1gal
